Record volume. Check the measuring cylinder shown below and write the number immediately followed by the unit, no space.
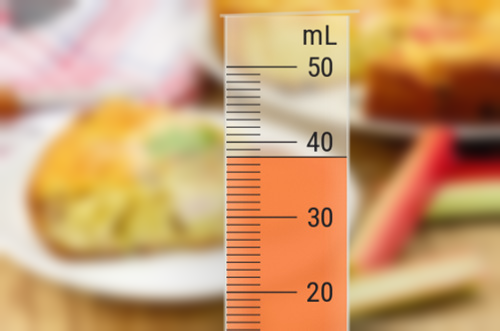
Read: 38mL
